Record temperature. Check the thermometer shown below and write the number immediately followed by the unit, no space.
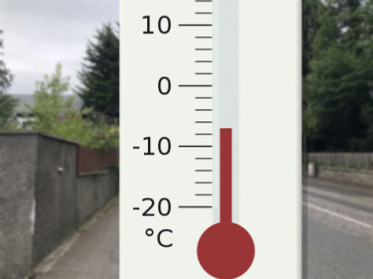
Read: -7°C
